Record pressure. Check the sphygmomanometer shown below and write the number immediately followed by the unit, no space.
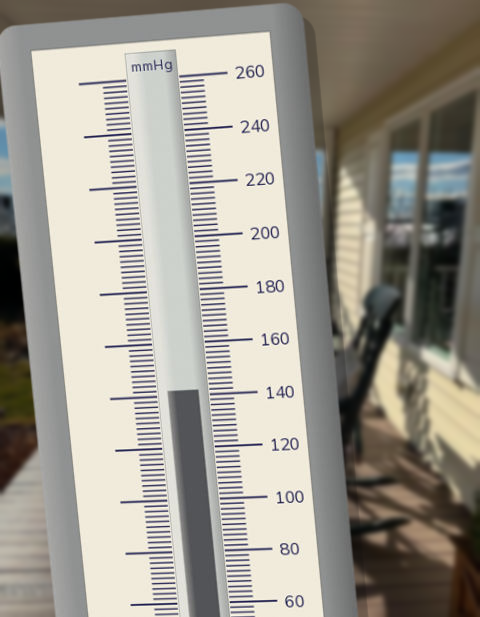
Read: 142mmHg
